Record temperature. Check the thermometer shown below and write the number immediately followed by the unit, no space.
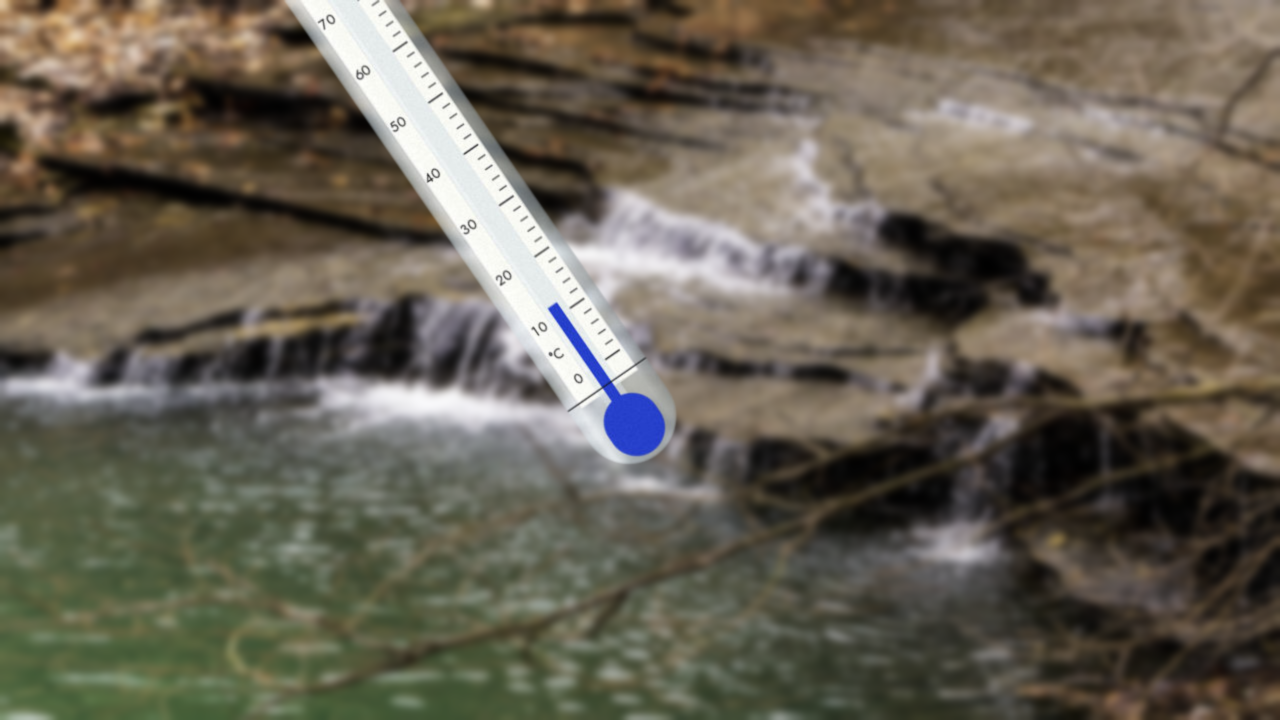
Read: 12°C
